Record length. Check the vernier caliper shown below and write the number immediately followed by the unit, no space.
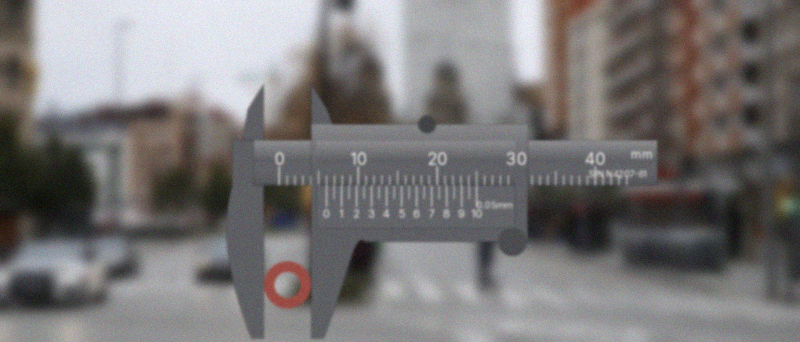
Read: 6.0mm
